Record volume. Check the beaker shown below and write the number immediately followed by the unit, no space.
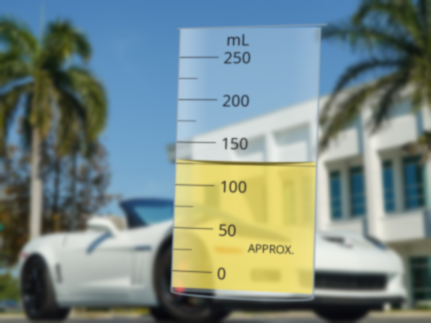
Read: 125mL
